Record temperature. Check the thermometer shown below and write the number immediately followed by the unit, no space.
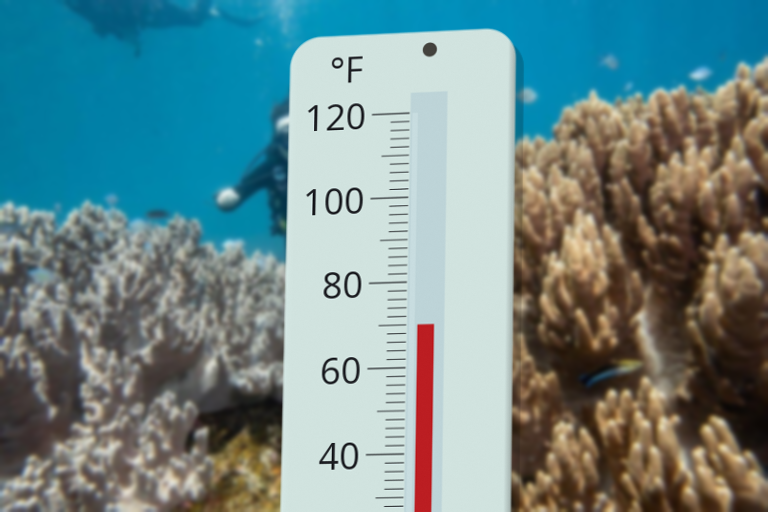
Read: 70°F
